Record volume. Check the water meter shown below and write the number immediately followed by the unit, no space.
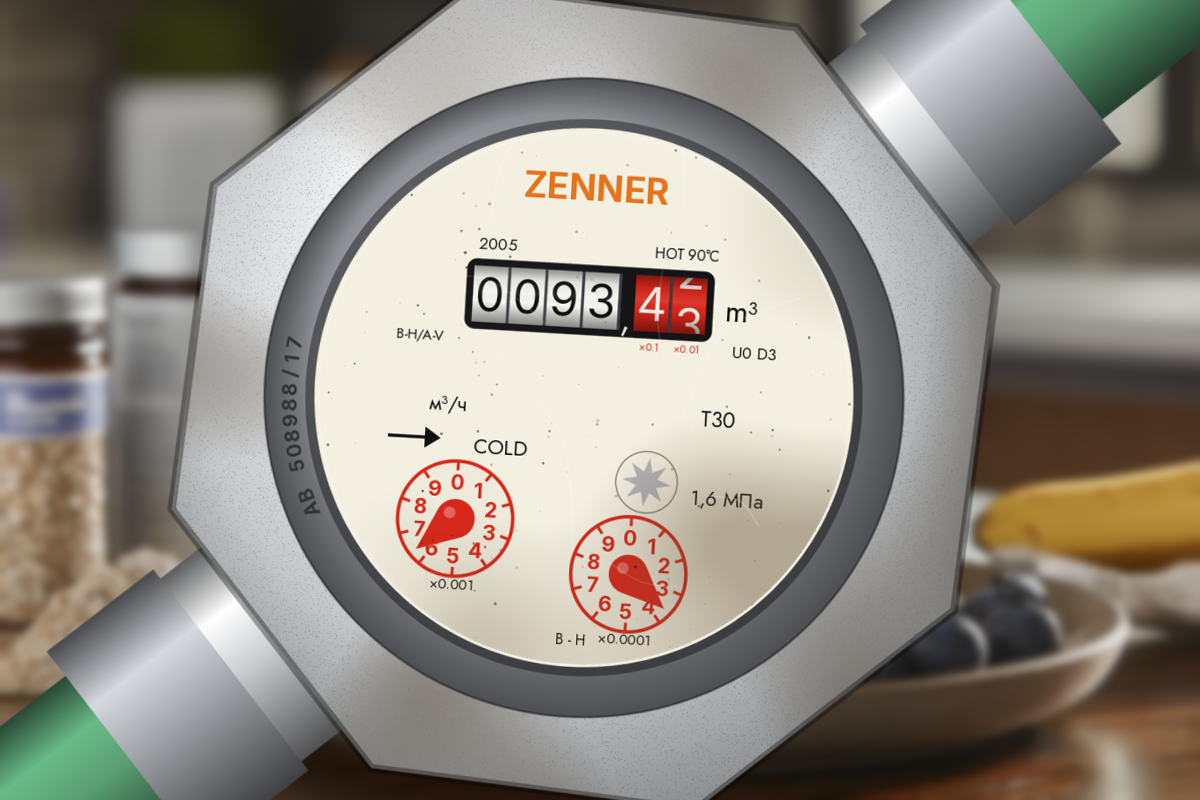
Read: 93.4263m³
